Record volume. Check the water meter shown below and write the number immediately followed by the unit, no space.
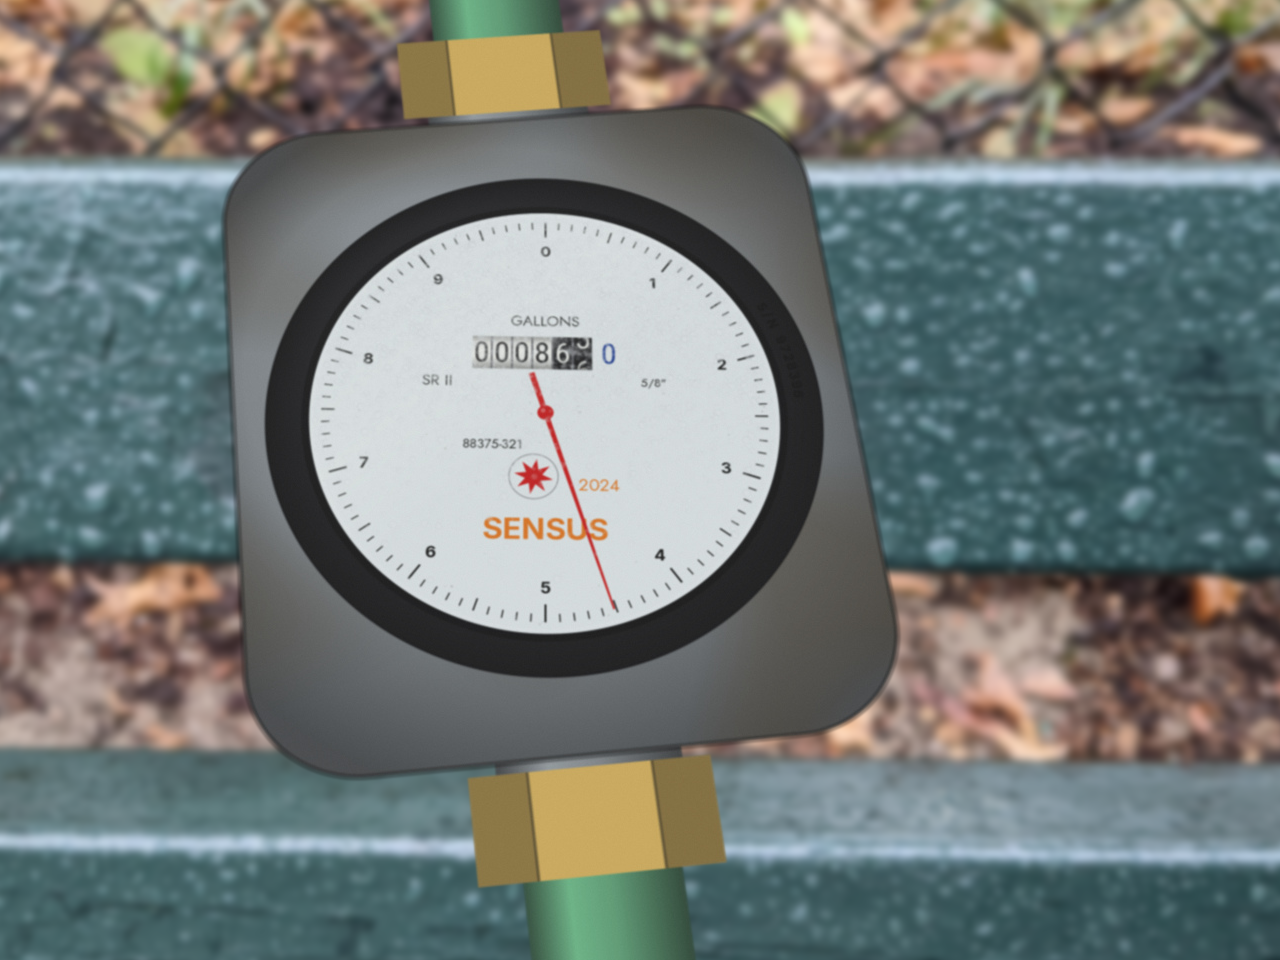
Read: 8654.5gal
